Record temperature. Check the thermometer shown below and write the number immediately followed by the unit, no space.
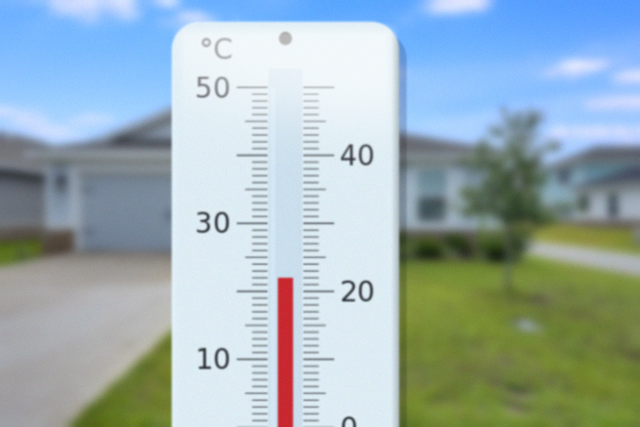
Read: 22°C
